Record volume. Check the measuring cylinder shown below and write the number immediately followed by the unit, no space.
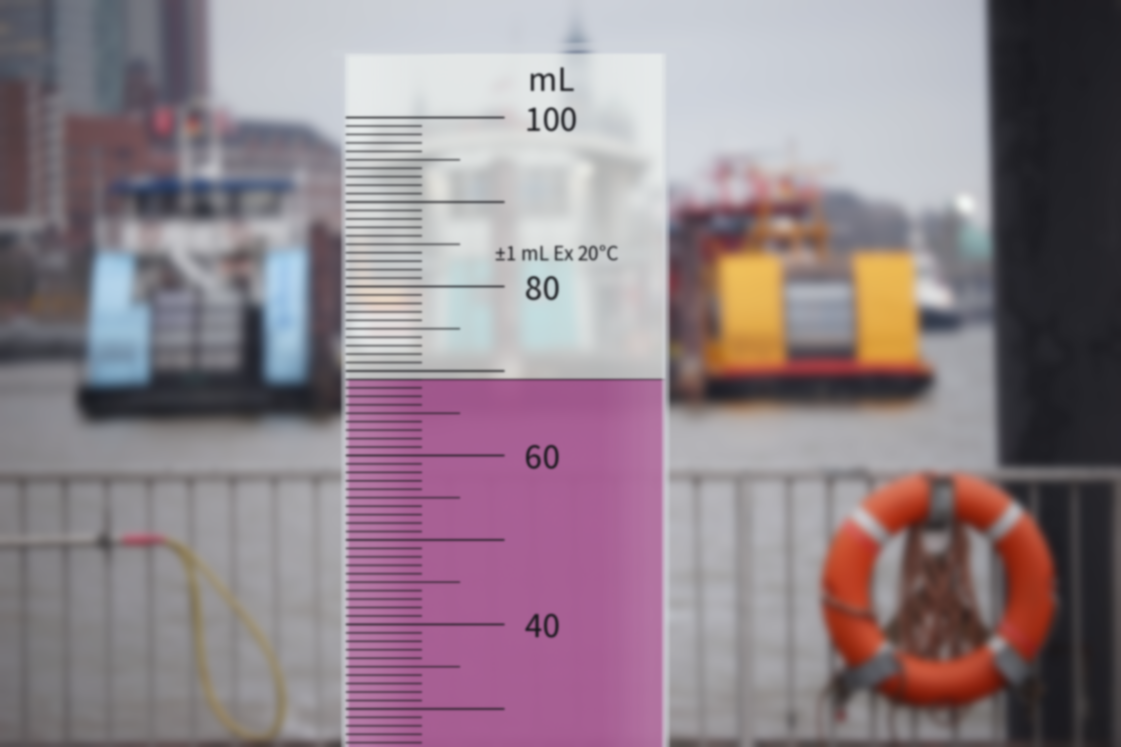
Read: 69mL
